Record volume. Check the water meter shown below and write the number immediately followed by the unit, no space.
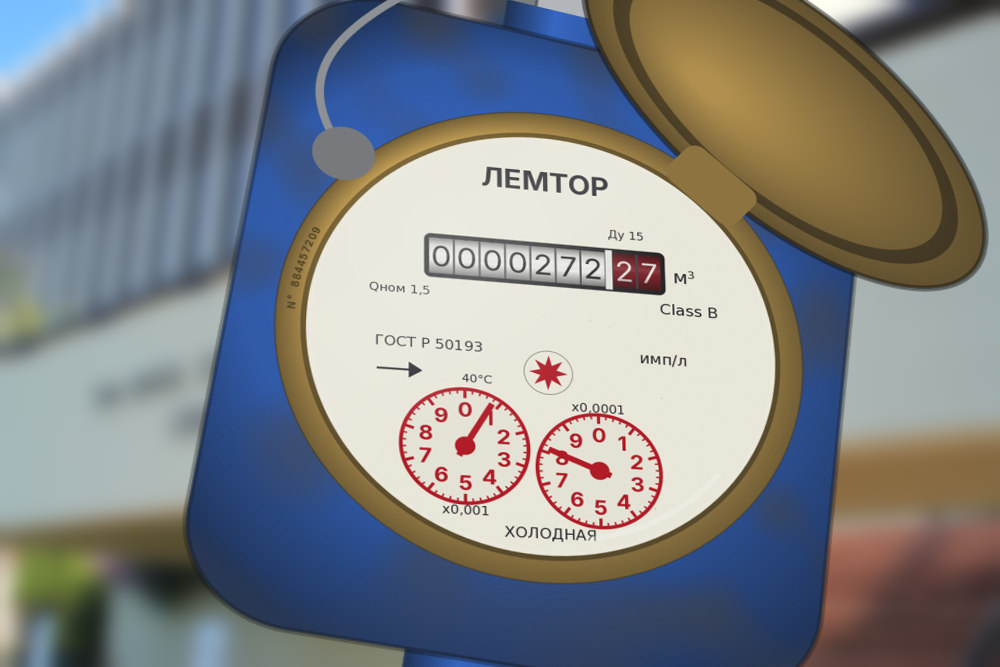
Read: 272.2708m³
